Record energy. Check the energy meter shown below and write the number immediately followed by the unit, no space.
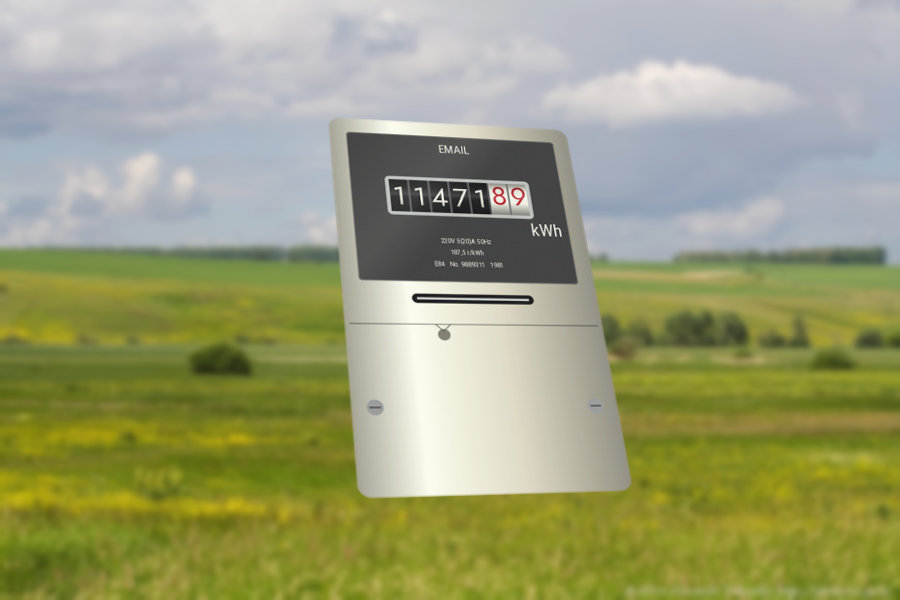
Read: 11471.89kWh
